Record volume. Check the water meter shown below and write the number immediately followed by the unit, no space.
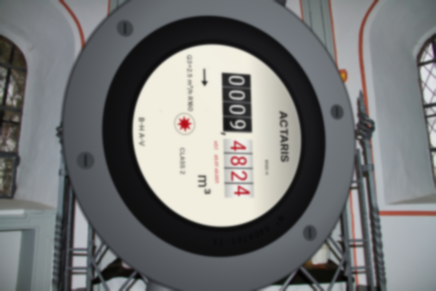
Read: 9.4824m³
